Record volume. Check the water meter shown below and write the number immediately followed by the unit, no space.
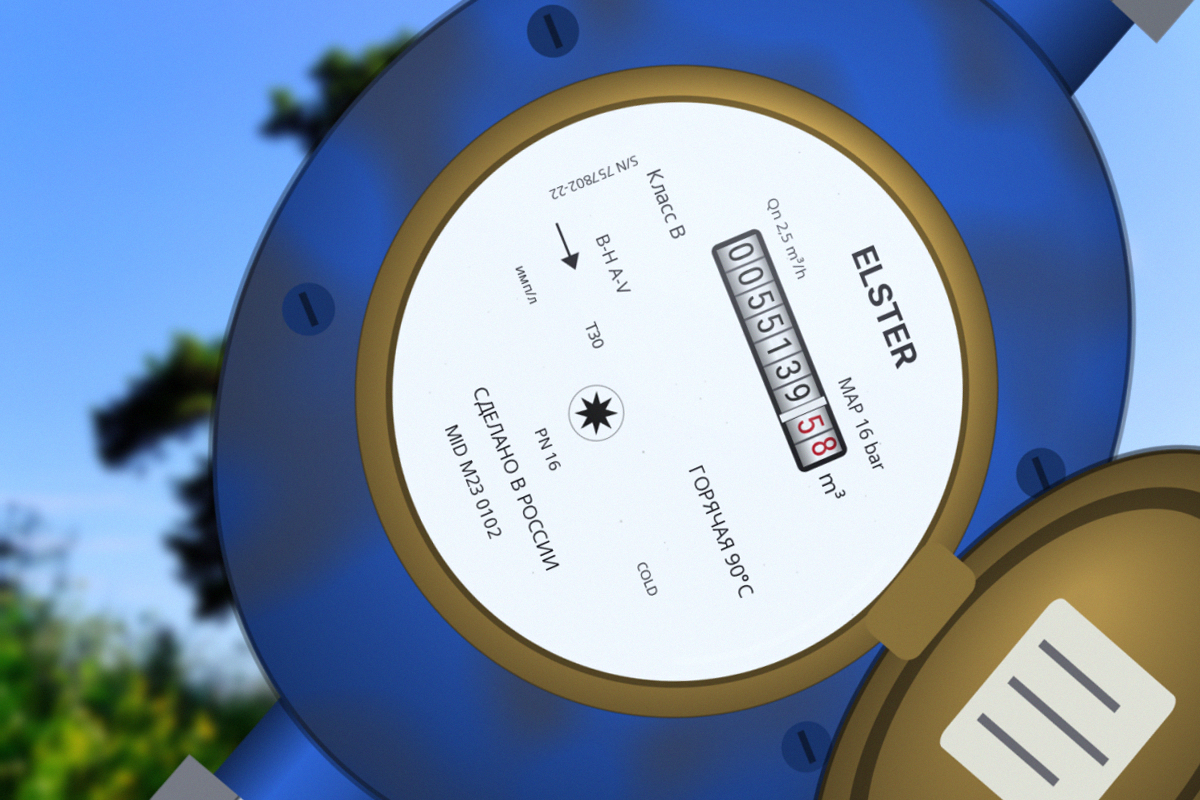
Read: 55139.58m³
